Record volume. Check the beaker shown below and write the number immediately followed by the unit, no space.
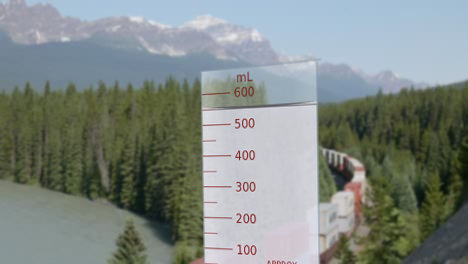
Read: 550mL
